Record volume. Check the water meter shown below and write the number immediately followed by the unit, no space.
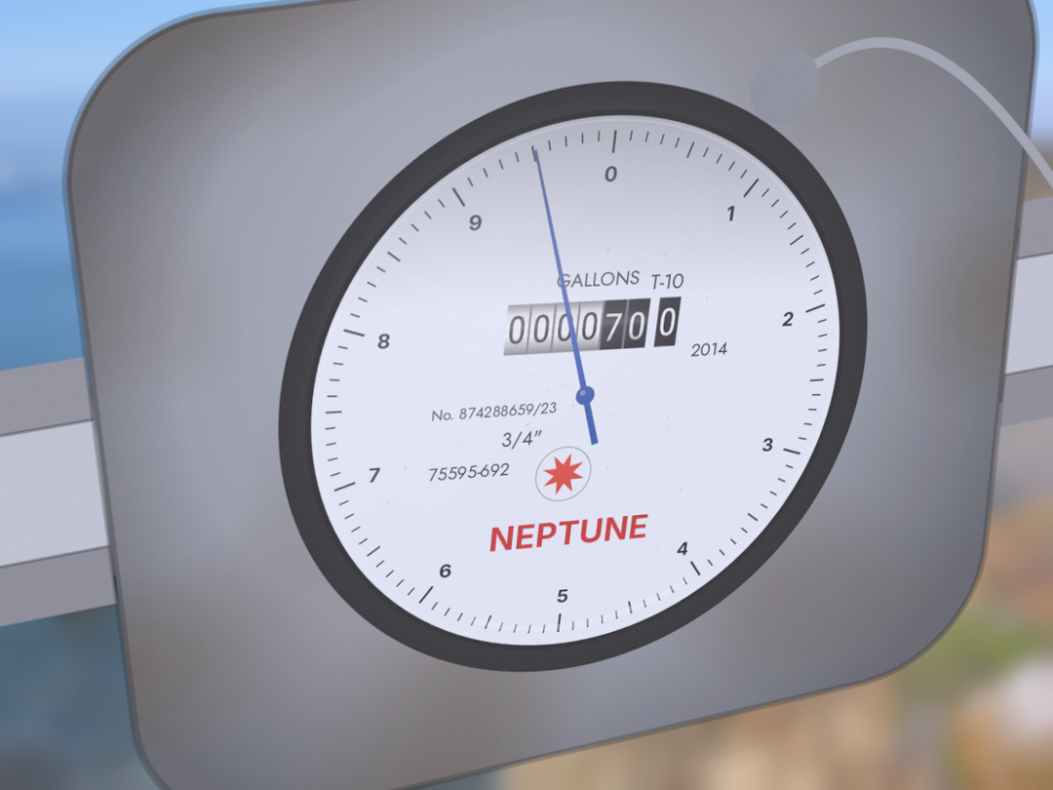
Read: 699.5gal
